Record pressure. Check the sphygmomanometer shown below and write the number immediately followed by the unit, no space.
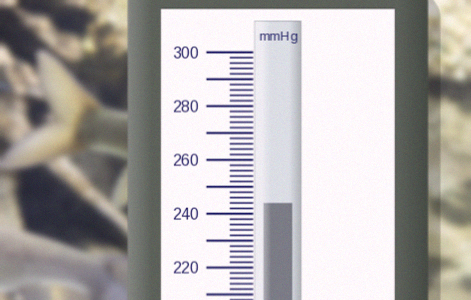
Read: 244mmHg
